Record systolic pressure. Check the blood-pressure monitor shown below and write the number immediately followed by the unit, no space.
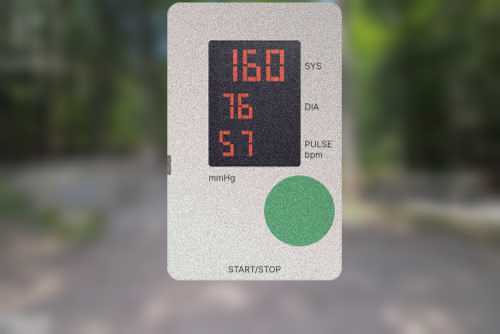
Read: 160mmHg
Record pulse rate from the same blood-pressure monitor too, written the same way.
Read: 57bpm
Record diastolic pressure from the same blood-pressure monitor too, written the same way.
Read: 76mmHg
